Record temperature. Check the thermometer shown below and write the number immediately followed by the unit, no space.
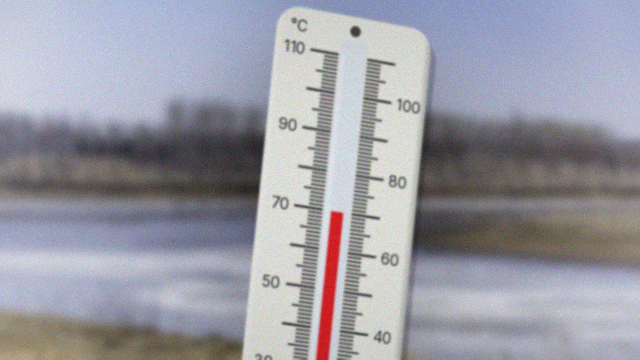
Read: 70°C
